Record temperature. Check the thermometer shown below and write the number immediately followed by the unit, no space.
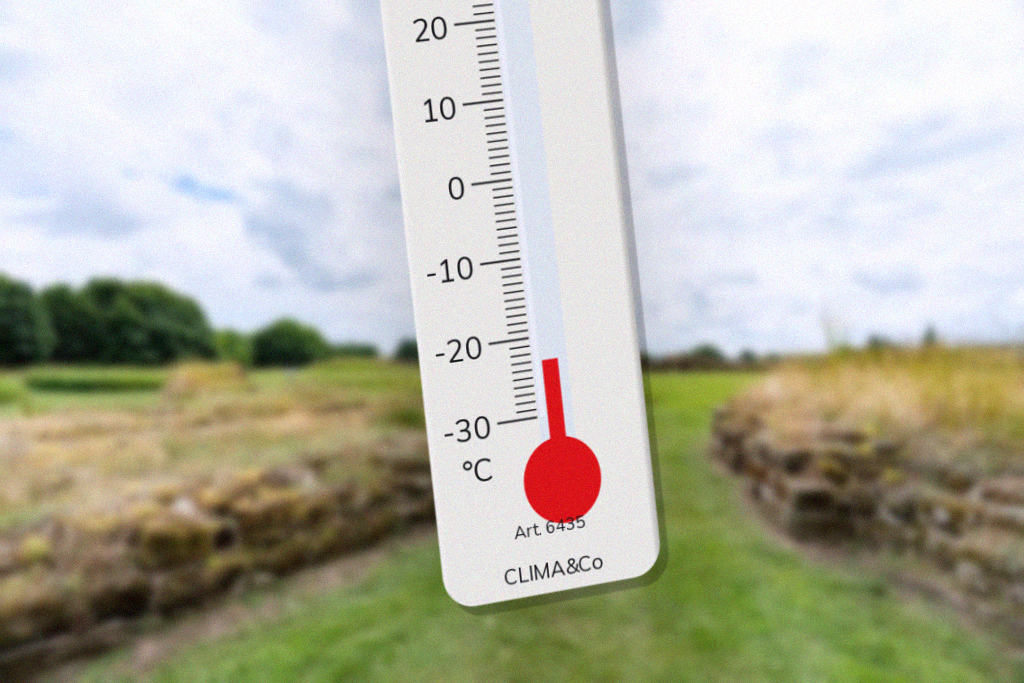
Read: -23°C
